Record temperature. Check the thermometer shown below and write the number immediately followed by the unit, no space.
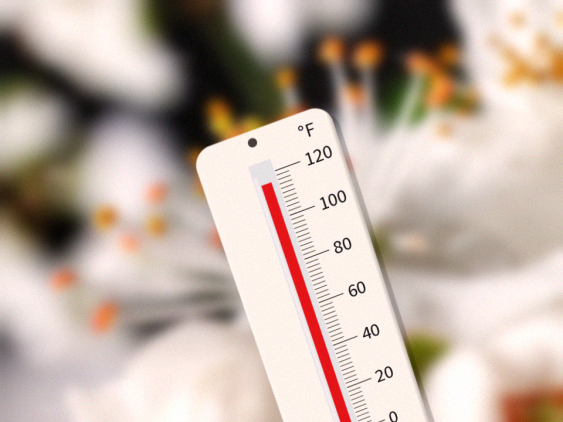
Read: 116°F
